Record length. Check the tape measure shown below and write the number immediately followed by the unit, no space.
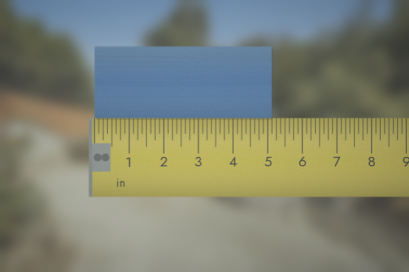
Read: 5.125in
